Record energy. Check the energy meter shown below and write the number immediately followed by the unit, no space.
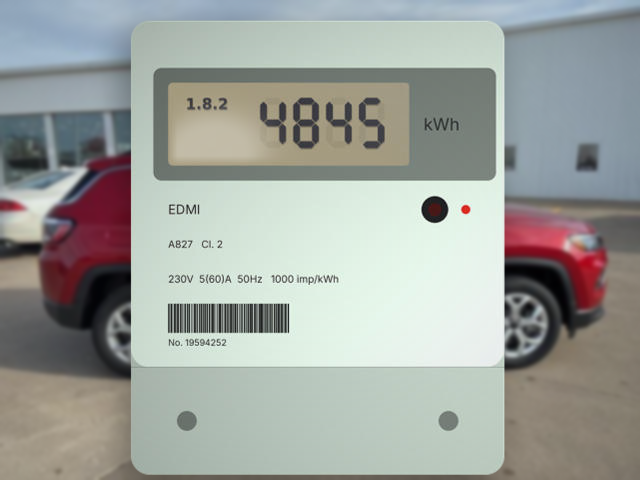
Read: 4845kWh
